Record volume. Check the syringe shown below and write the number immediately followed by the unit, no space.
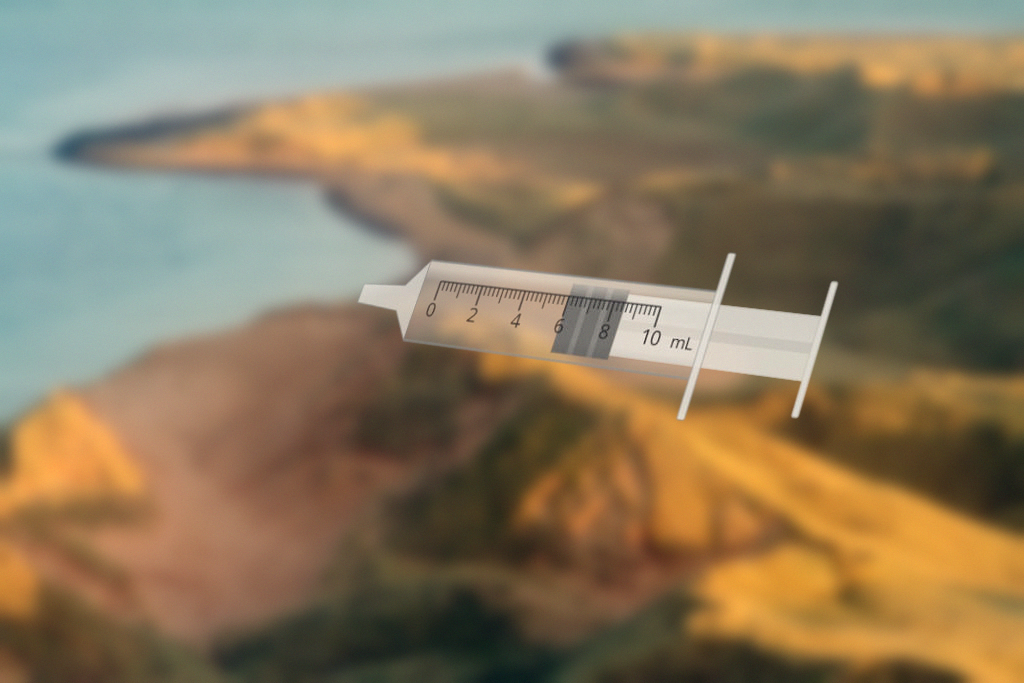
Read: 6mL
